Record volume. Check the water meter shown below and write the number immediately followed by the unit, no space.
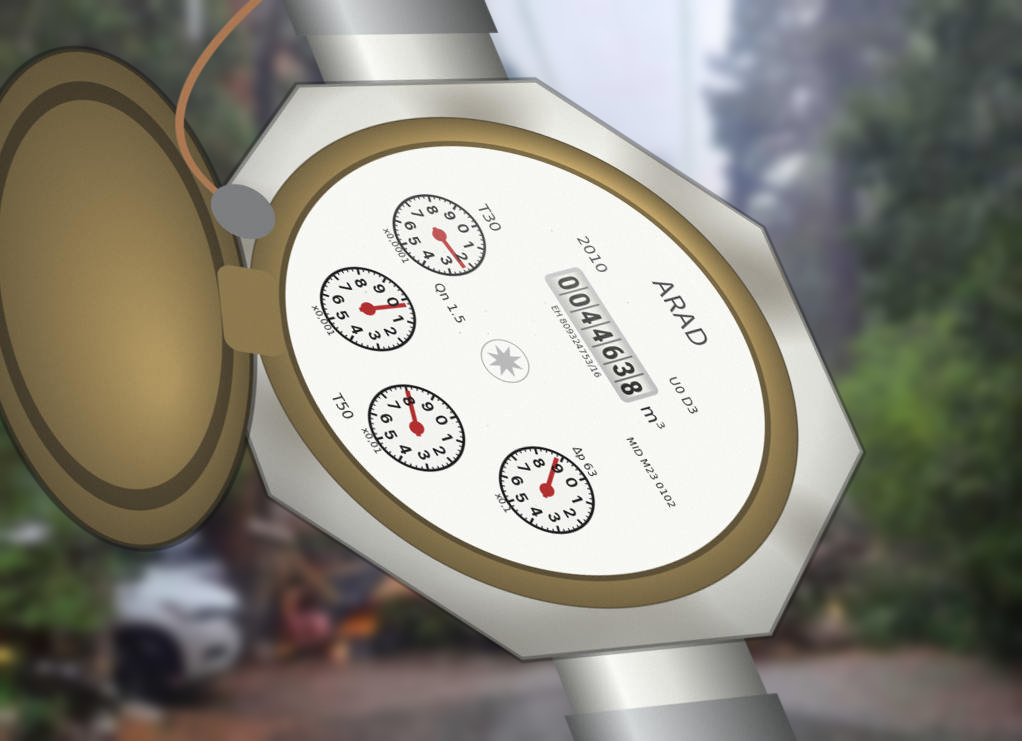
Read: 44637.8802m³
